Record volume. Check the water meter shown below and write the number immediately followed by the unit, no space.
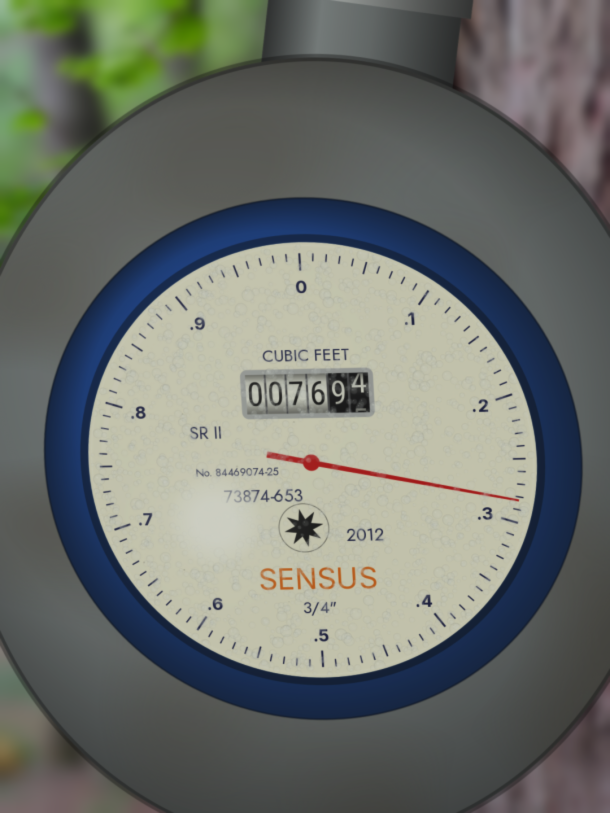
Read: 7694.28ft³
